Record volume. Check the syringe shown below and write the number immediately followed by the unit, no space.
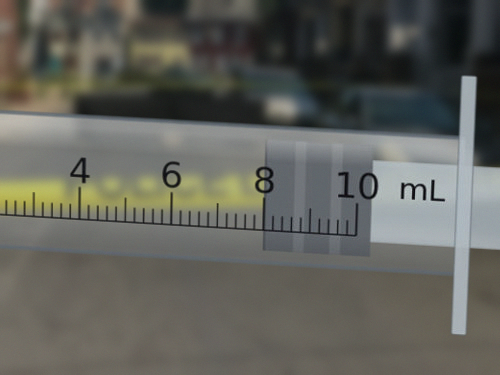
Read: 8mL
